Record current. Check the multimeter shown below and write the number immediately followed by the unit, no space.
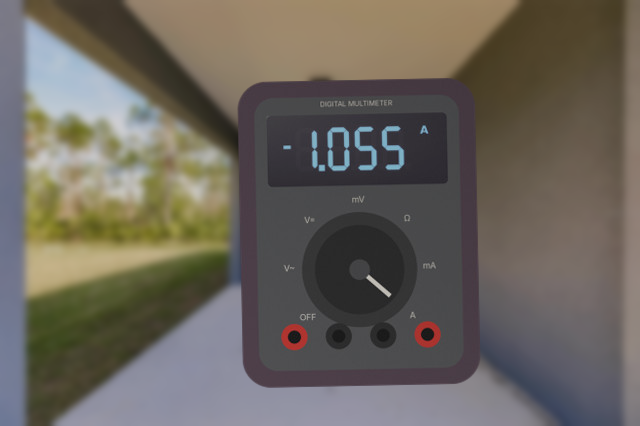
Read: -1.055A
